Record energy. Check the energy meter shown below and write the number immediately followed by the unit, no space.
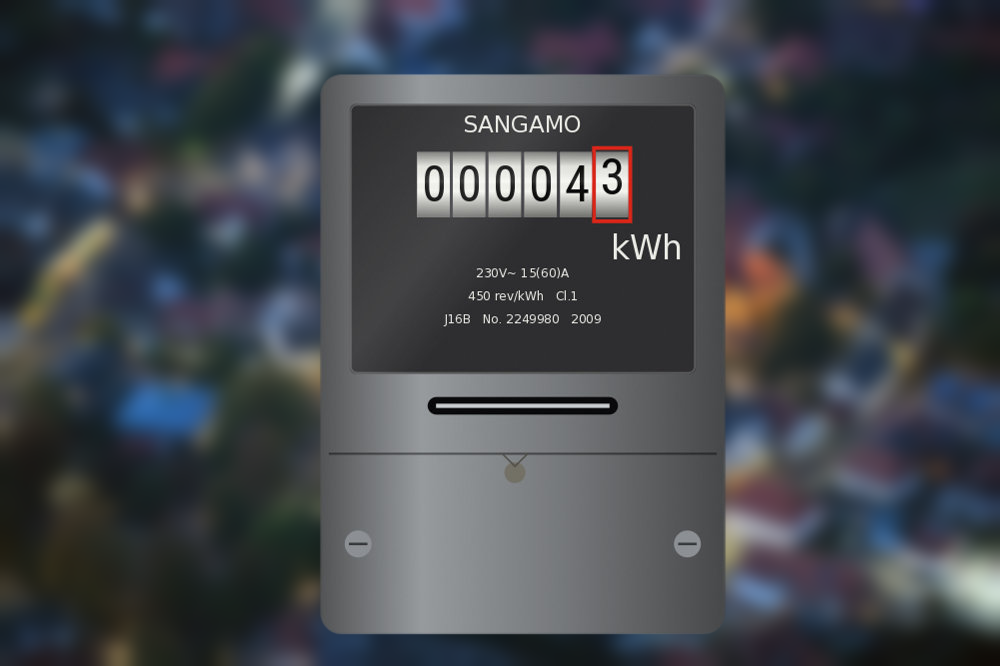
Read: 4.3kWh
